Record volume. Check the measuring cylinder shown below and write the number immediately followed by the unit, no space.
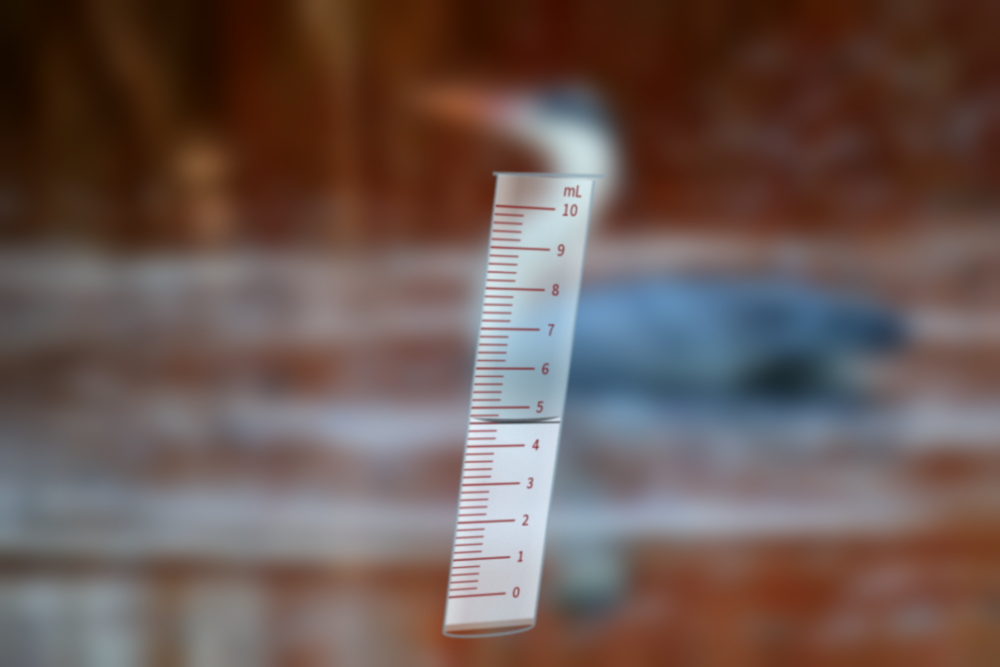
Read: 4.6mL
